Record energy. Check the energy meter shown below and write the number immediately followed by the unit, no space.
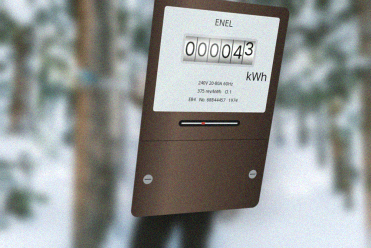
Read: 43kWh
